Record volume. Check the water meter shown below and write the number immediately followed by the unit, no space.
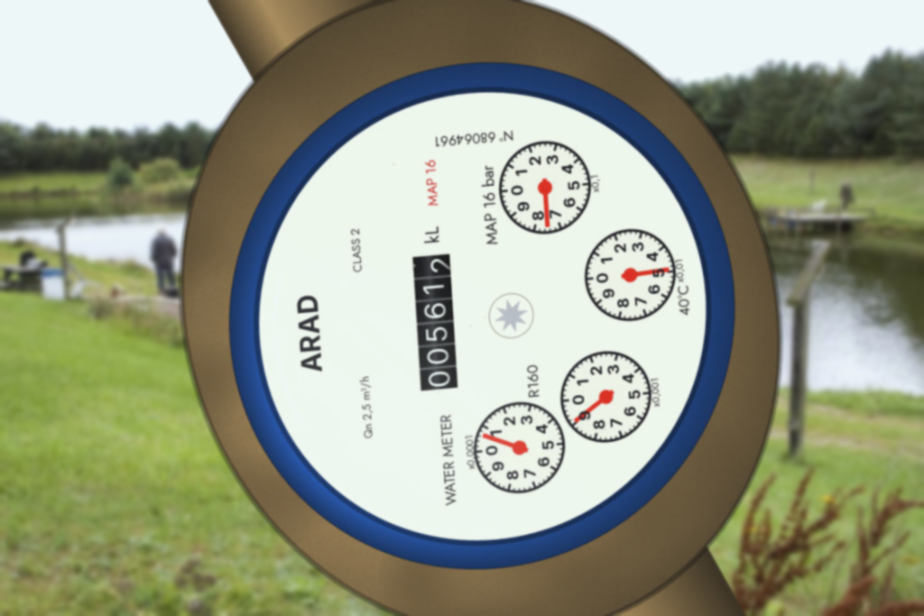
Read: 5611.7490kL
